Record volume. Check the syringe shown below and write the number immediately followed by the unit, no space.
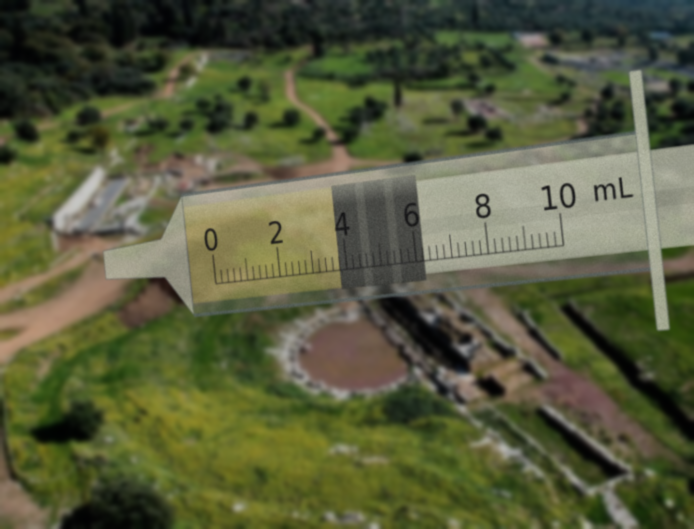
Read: 3.8mL
